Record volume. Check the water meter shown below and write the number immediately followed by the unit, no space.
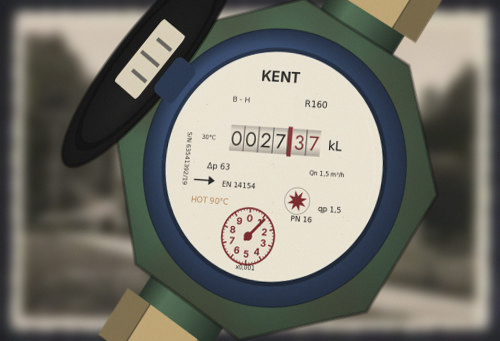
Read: 27.371kL
